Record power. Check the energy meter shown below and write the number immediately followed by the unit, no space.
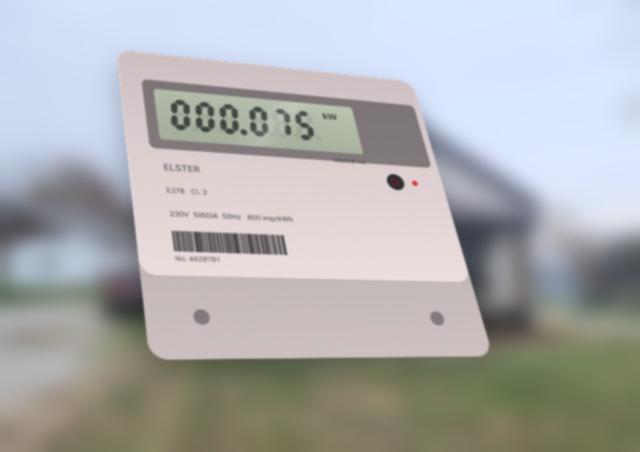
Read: 0.075kW
